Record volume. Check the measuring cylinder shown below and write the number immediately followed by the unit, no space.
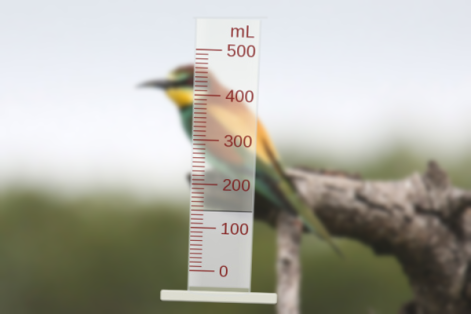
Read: 140mL
